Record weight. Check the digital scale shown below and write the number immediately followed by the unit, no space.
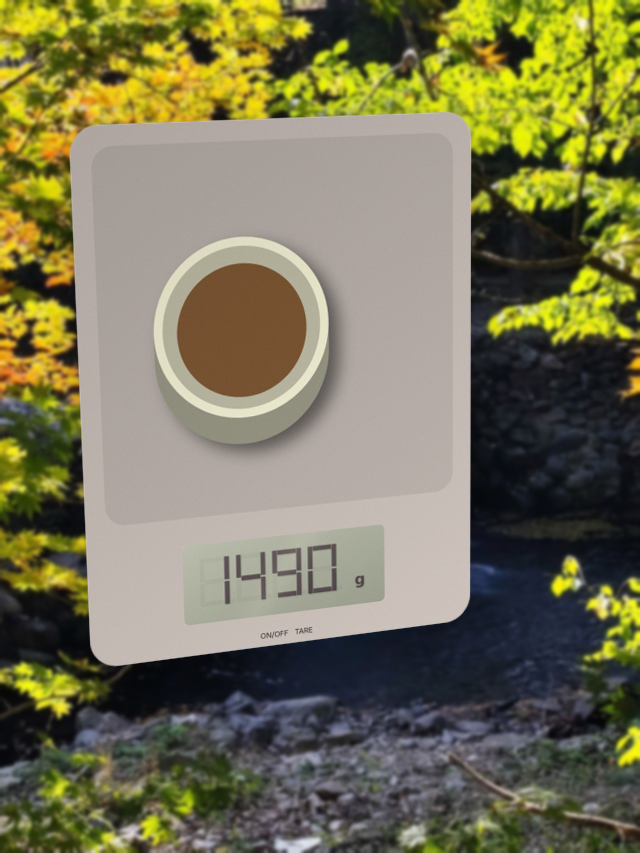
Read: 1490g
